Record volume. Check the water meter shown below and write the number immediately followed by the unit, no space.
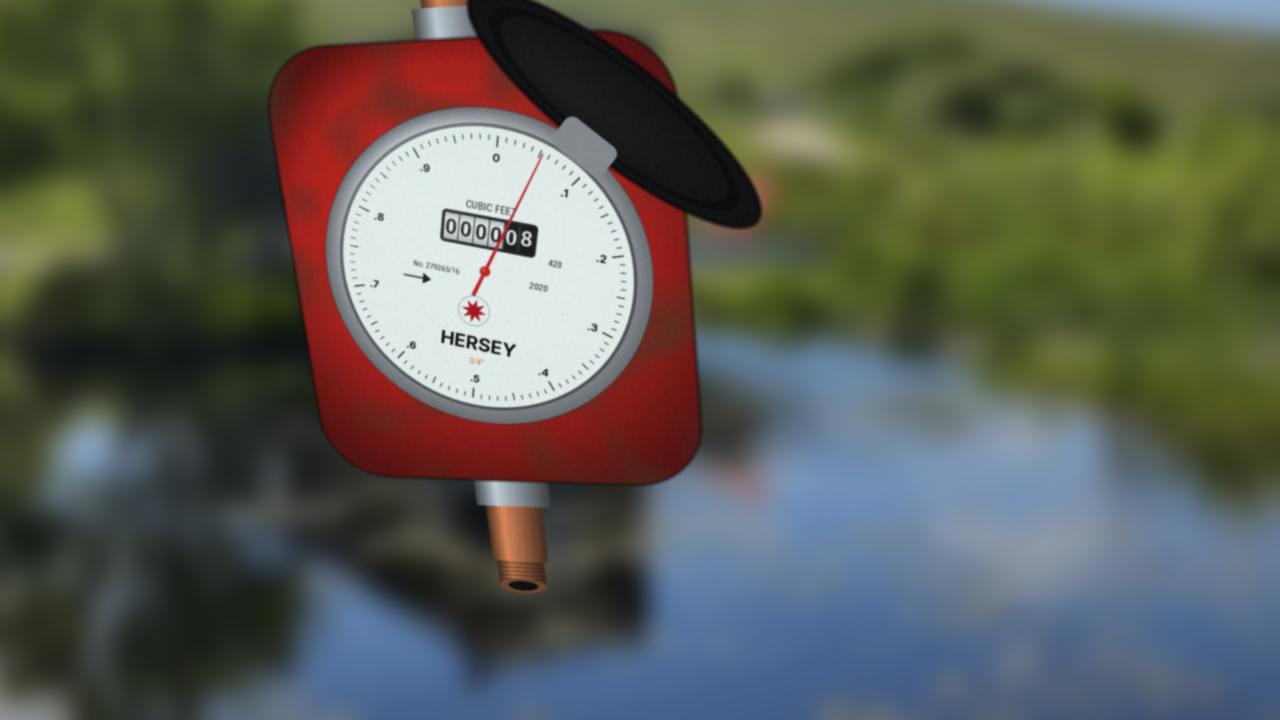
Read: 8.05ft³
